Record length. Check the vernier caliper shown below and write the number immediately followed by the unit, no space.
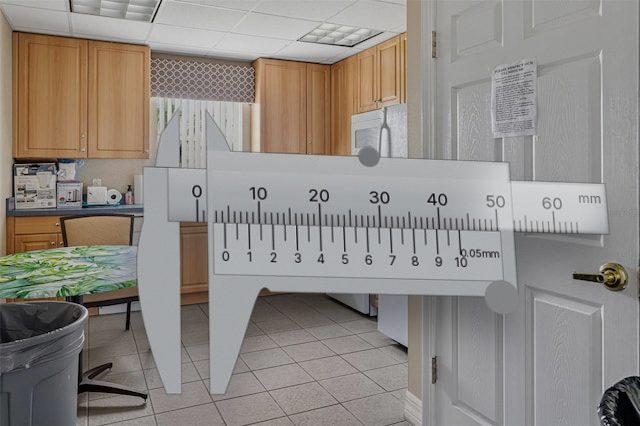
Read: 4.4mm
